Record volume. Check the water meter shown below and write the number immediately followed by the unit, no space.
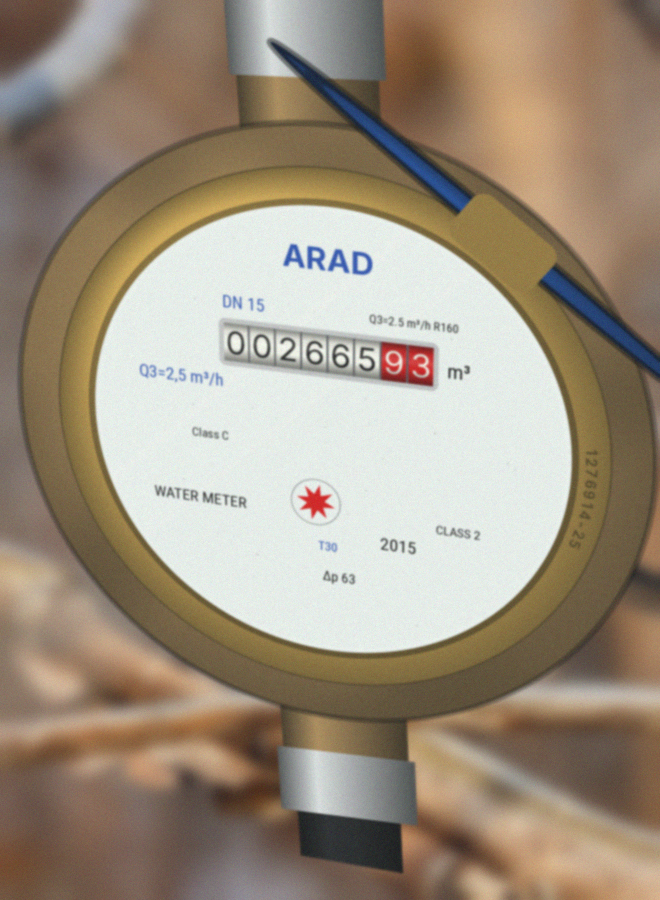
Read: 2665.93m³
